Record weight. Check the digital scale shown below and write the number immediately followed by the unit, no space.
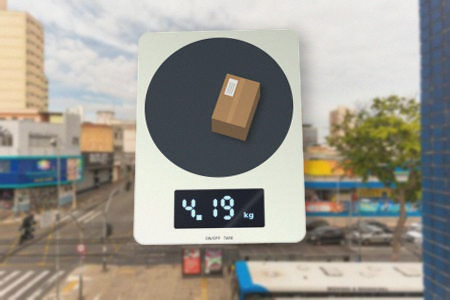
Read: 4.19kg
